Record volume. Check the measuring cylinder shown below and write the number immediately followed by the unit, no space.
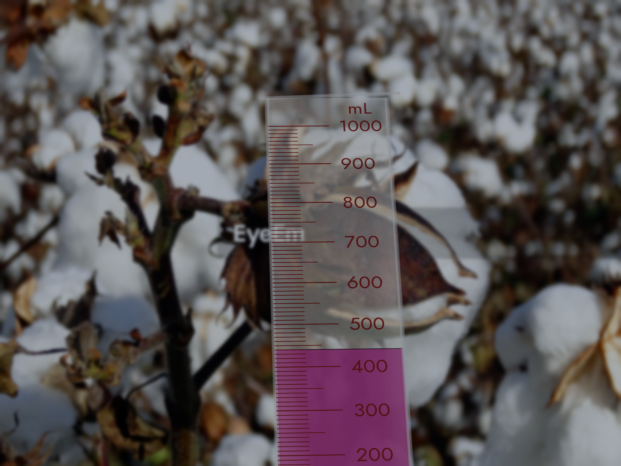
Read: 440mL
